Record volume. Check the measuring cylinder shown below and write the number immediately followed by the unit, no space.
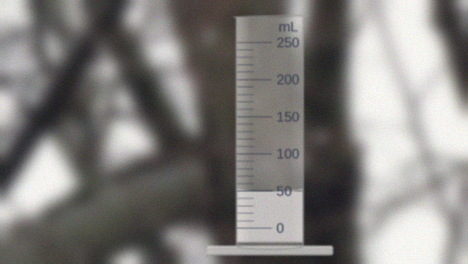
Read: 50mL
